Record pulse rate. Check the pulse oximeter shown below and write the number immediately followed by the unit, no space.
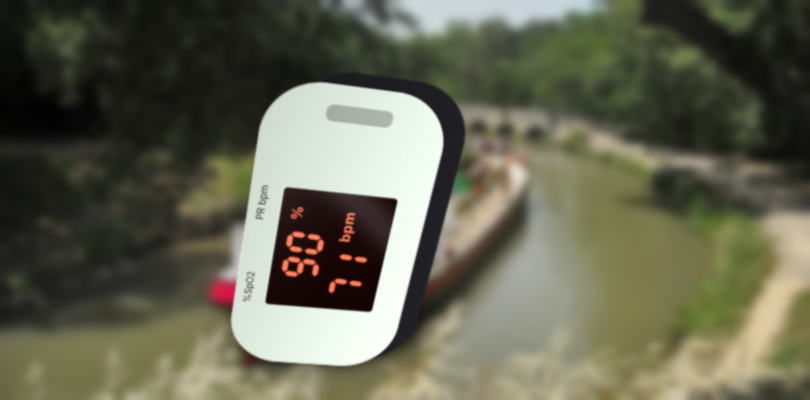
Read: 71bpm
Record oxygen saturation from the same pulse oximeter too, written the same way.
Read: 90%
